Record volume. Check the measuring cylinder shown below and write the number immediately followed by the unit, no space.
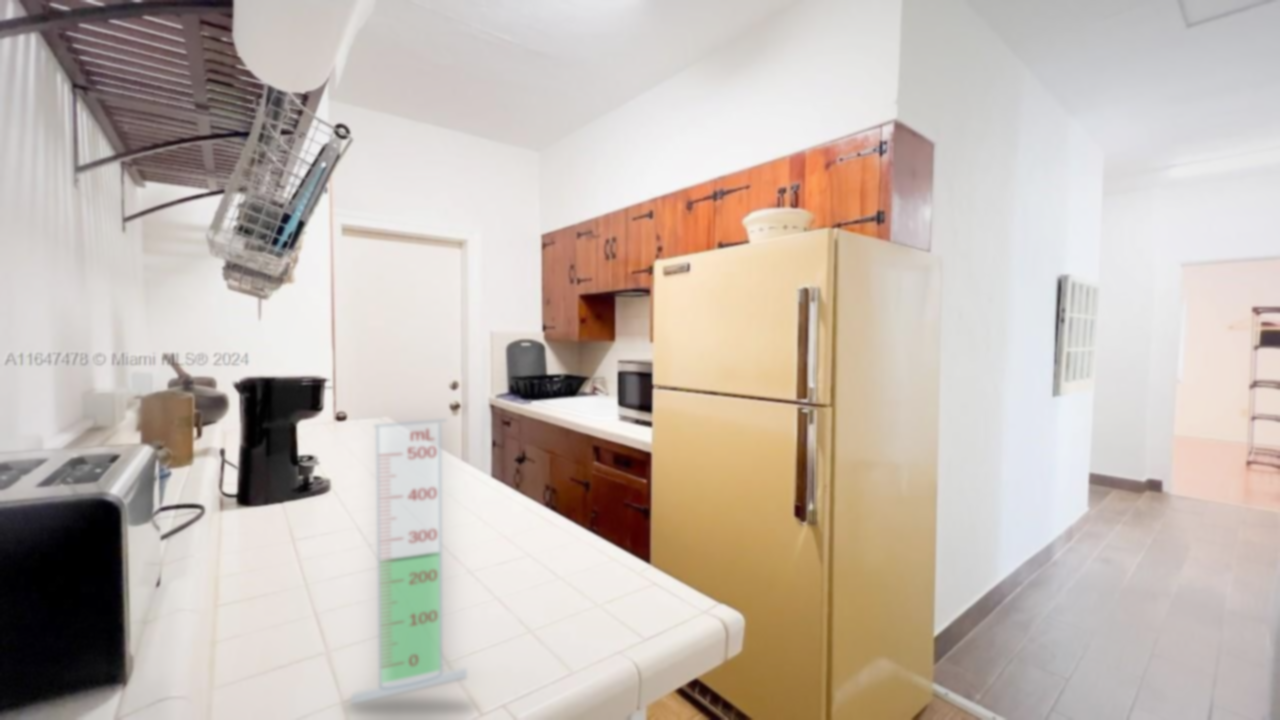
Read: 250mL
